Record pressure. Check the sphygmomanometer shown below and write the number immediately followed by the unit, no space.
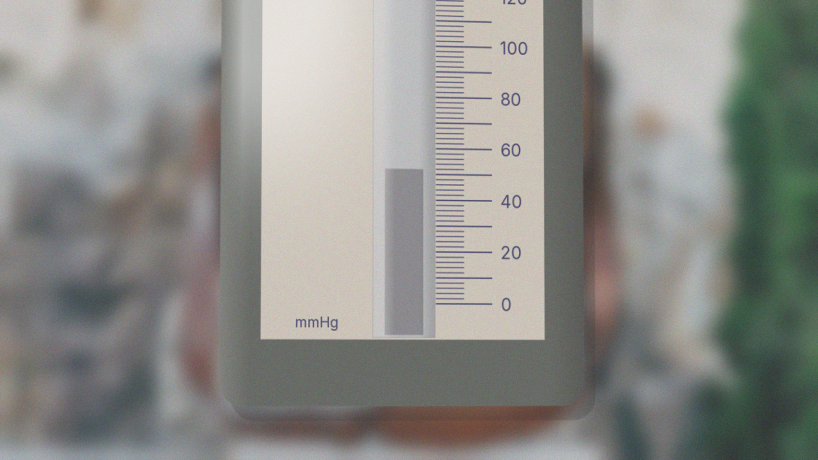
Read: 52mmHg
